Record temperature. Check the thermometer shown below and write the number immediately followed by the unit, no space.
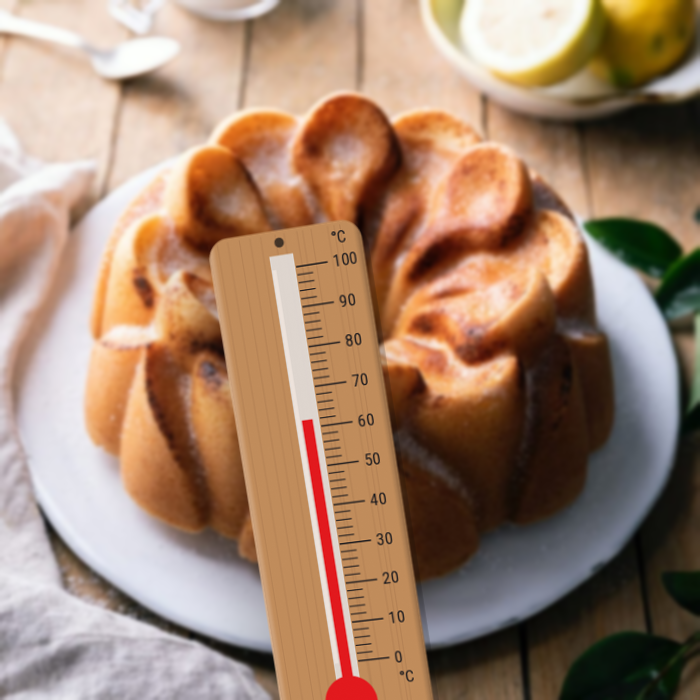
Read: 62°C
